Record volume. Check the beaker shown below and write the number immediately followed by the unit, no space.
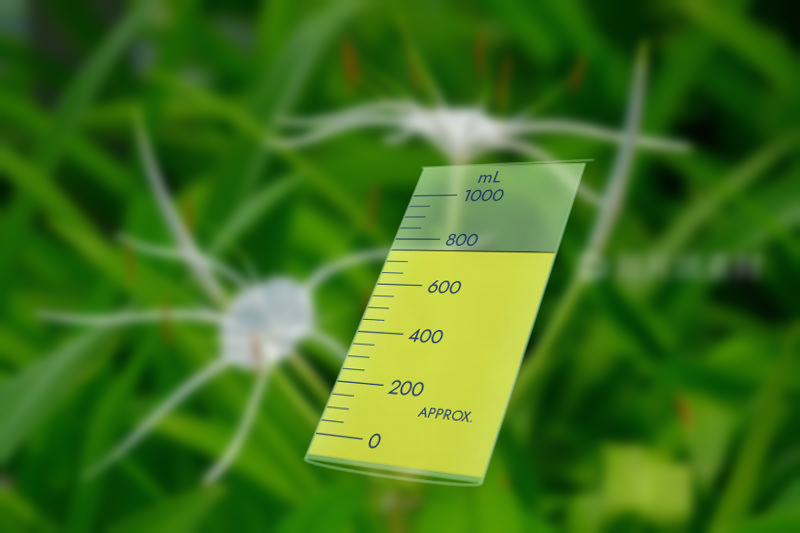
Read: 750mL
